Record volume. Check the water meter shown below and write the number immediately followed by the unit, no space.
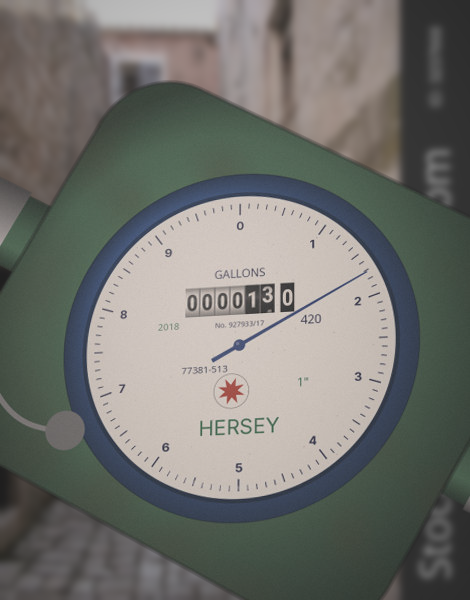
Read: 131.7gal
